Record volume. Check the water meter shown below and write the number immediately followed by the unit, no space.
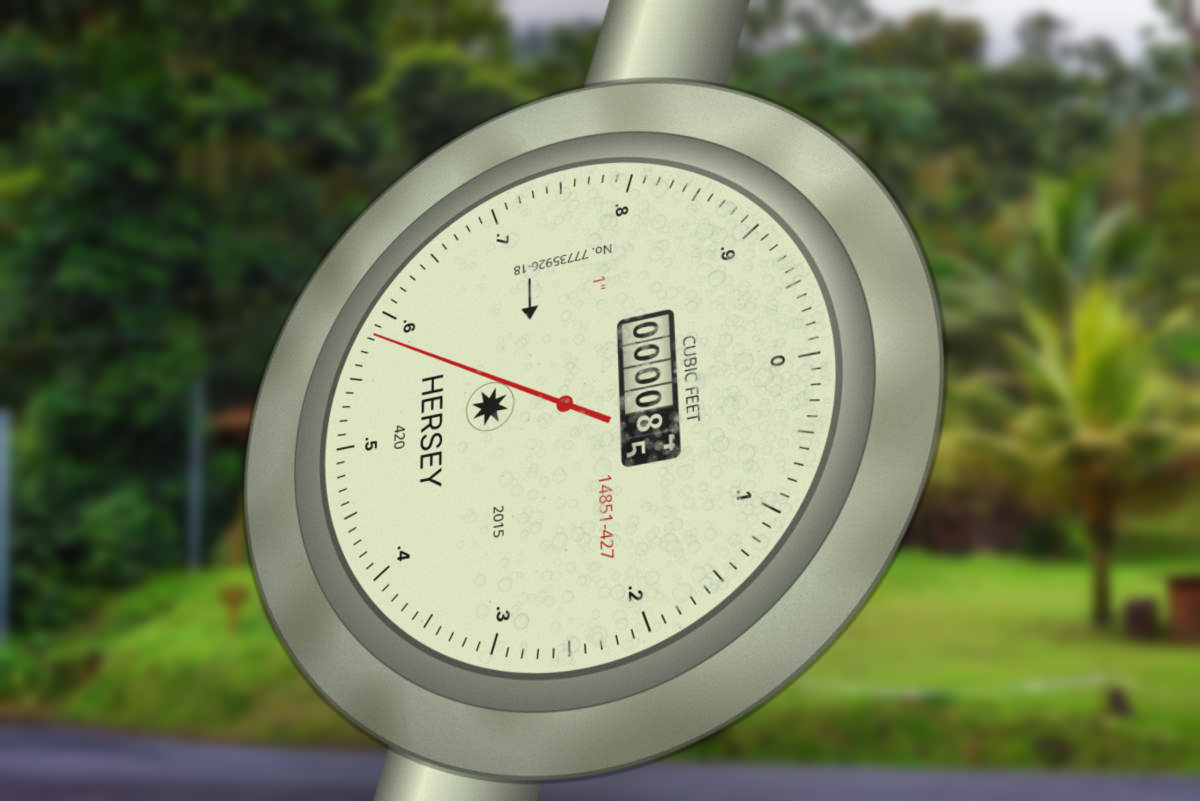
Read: 84.58ft³
